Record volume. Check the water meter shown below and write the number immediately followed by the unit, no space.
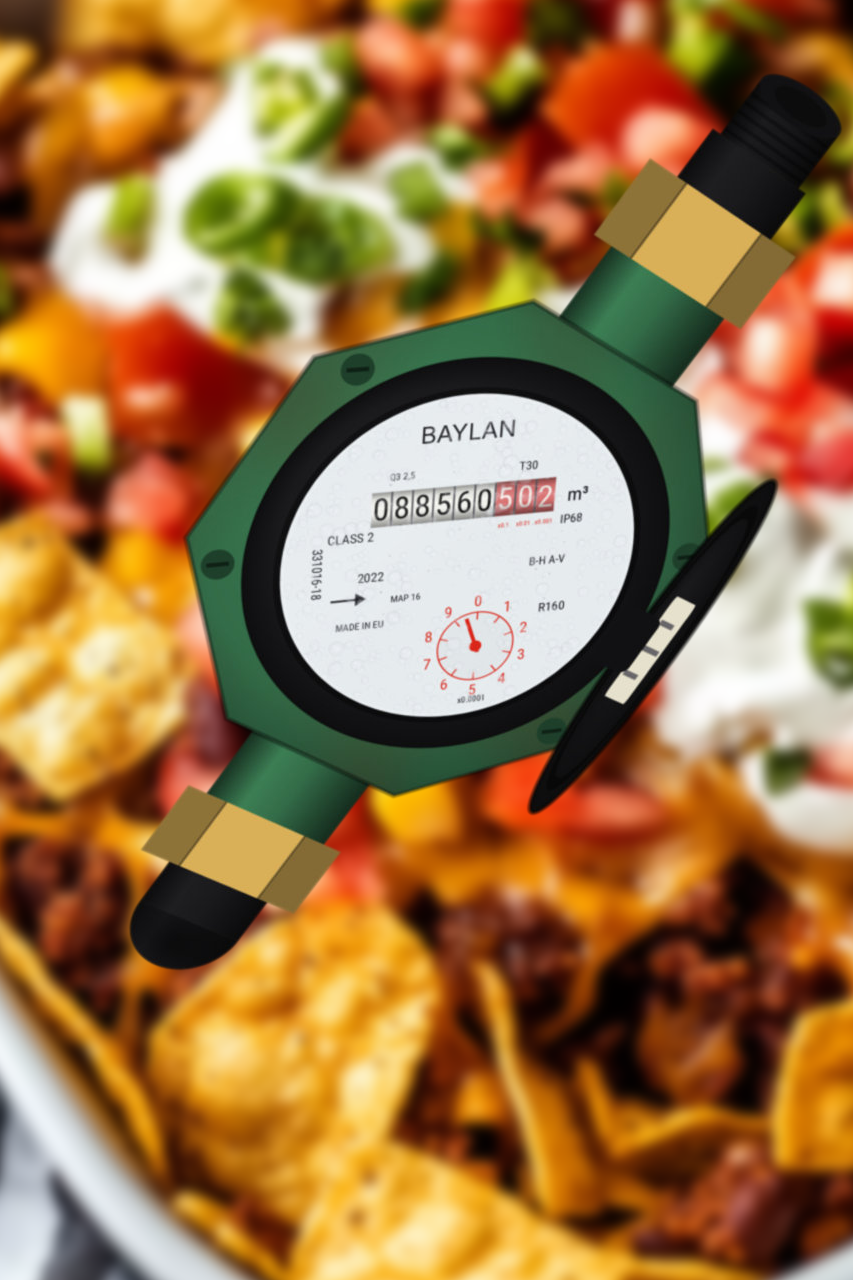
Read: 88560.5019m³
